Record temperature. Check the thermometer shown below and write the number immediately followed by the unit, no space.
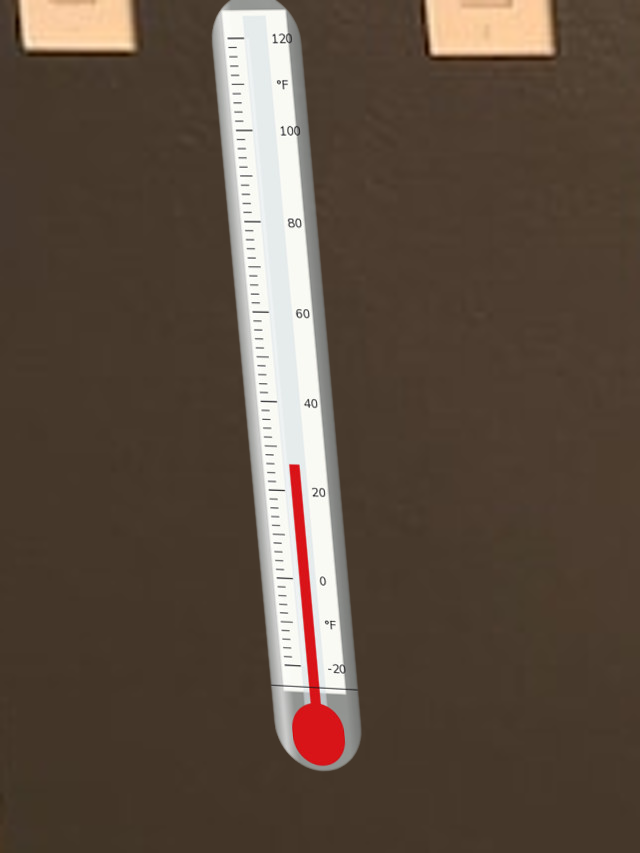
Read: 26°F
